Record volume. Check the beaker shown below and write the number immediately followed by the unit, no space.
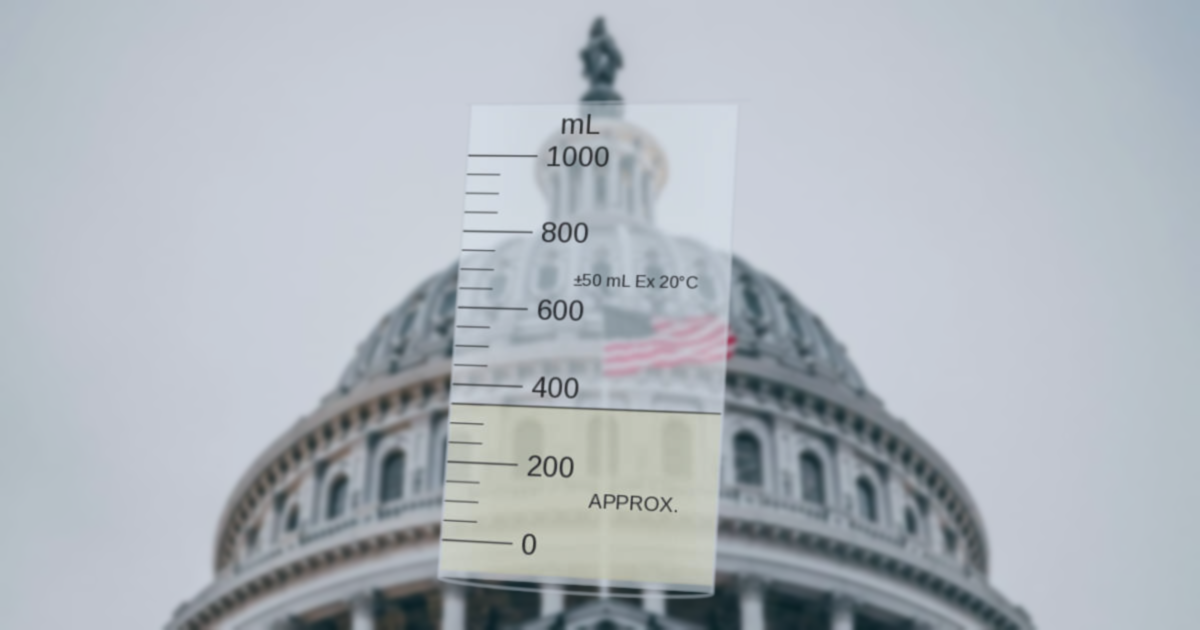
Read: 350mL
